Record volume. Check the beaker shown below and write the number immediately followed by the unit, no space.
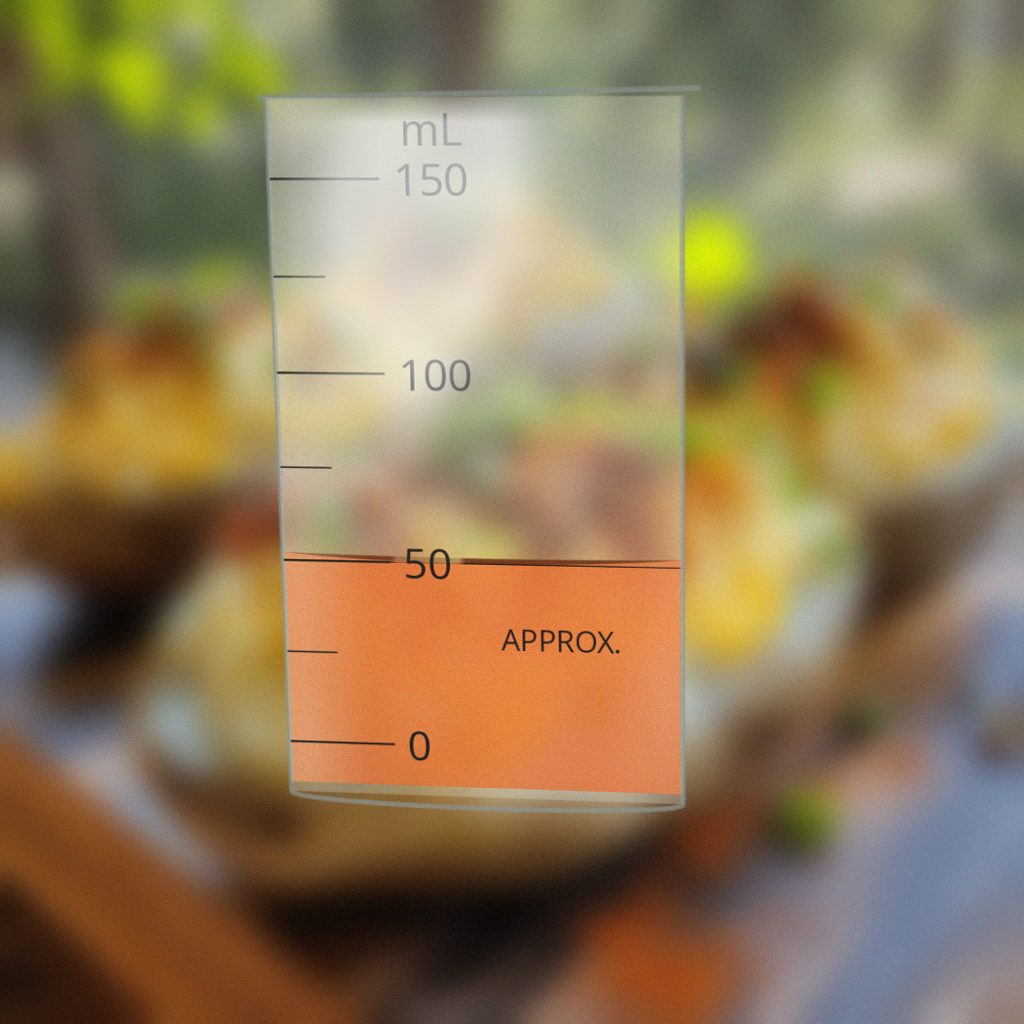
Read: 50mL
